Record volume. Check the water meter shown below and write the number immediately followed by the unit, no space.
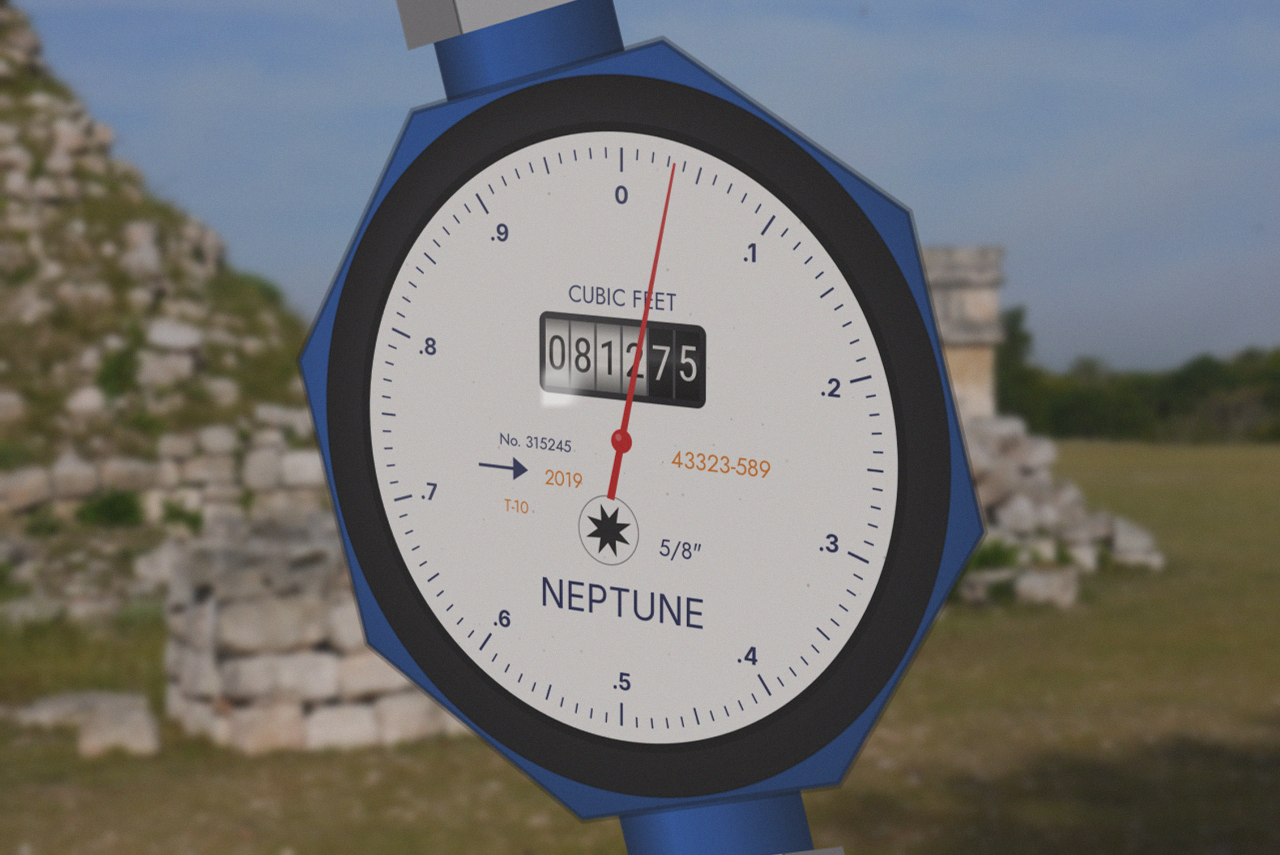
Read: 81275.03ft³
